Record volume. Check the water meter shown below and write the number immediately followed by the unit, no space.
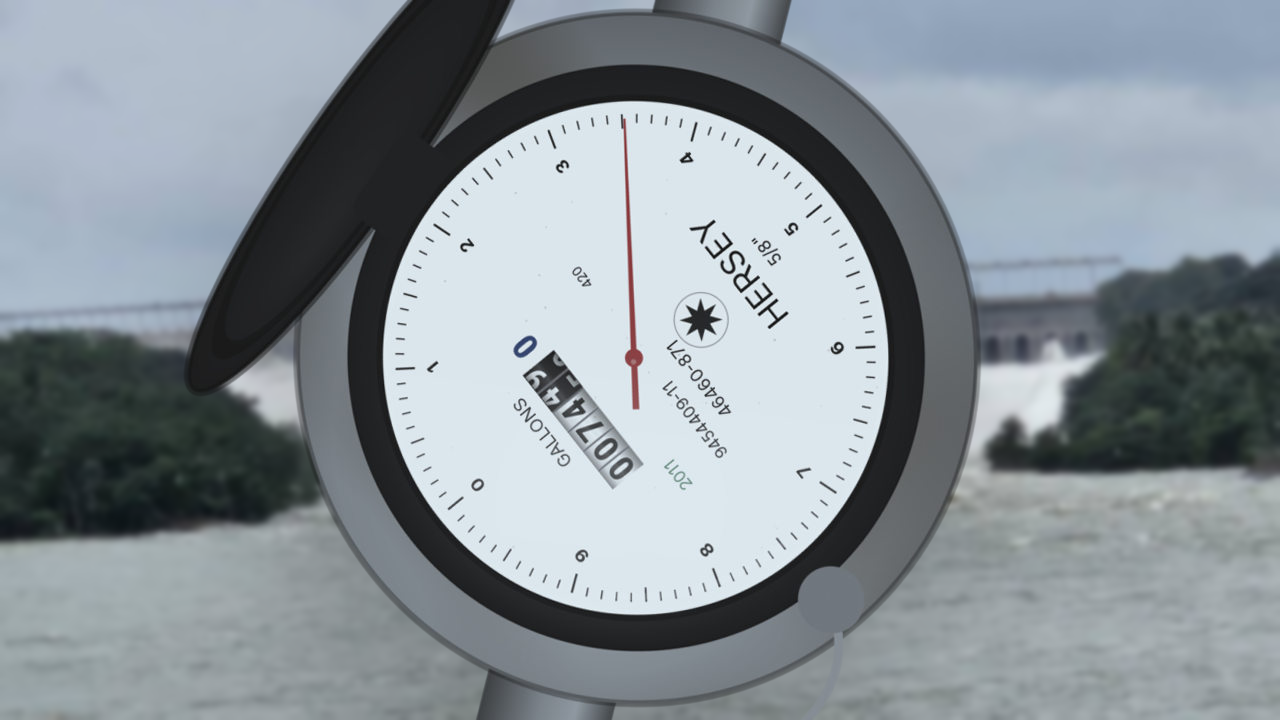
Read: 74493.5gal
